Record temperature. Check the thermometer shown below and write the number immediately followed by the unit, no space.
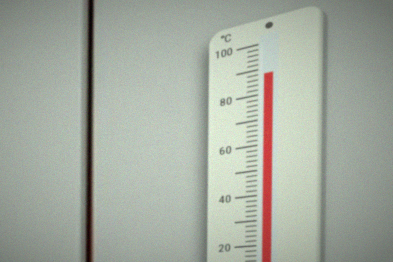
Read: 88°C
